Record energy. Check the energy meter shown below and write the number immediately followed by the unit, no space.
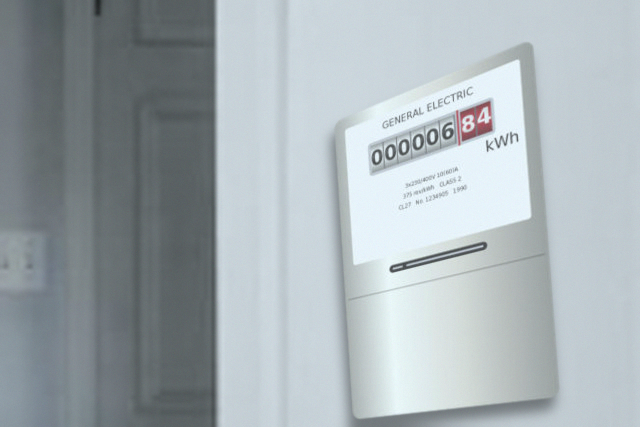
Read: 6.84kWh
